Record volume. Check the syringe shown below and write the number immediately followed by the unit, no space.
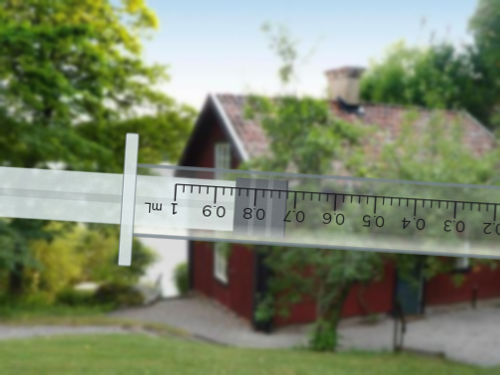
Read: 0.72mL
